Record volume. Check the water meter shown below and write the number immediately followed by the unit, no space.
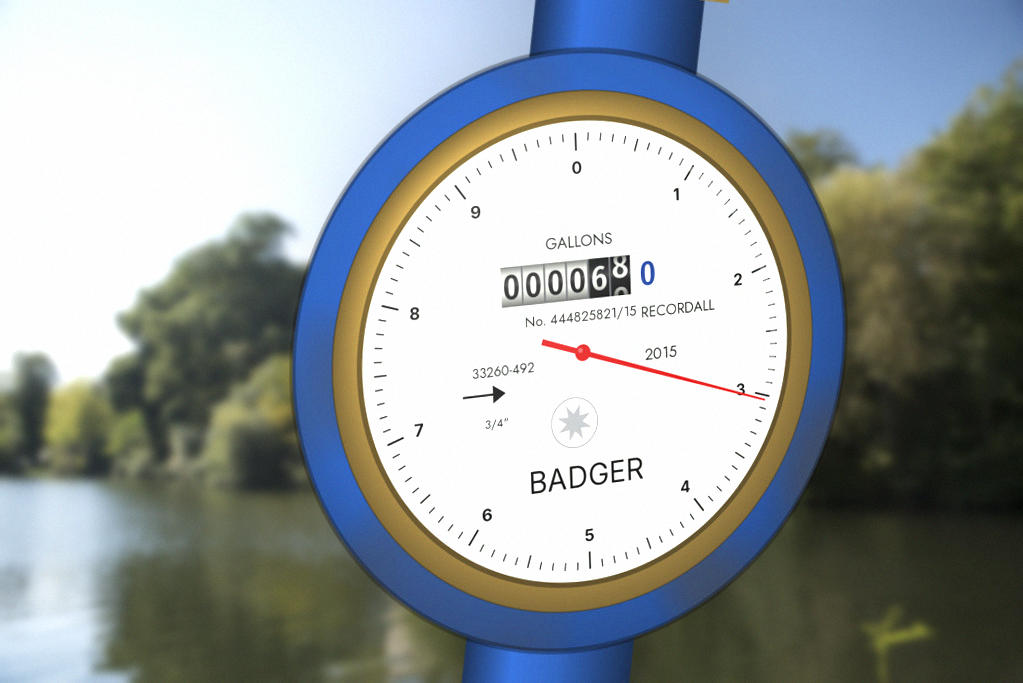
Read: 683.0gal
